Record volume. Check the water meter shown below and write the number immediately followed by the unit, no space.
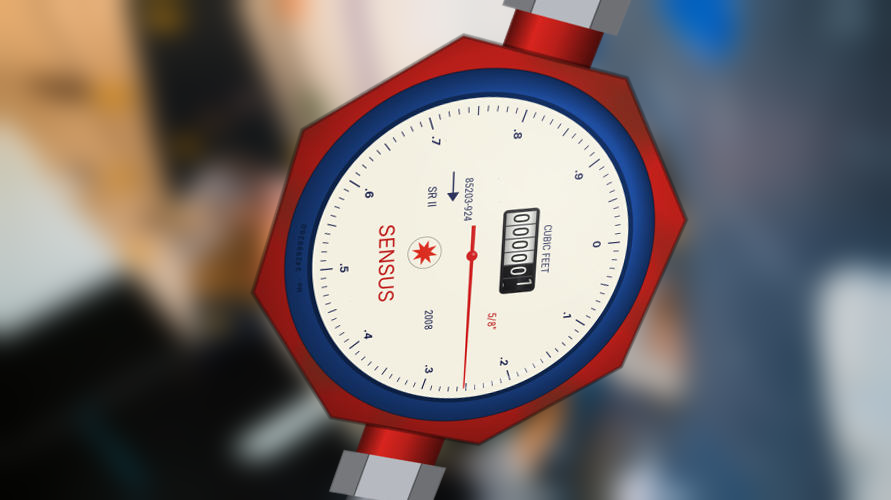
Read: 1.25ft³
